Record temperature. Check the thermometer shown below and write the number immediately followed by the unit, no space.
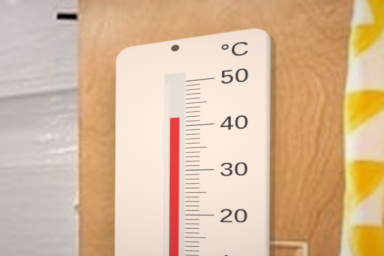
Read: 42°C
